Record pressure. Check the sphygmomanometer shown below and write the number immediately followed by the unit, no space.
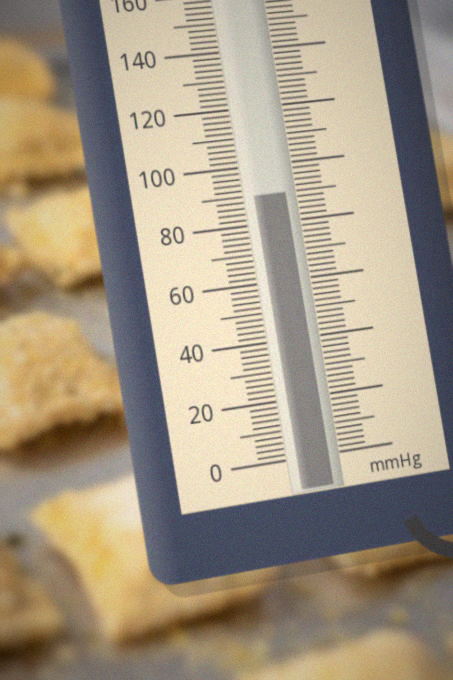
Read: 90mmHg
